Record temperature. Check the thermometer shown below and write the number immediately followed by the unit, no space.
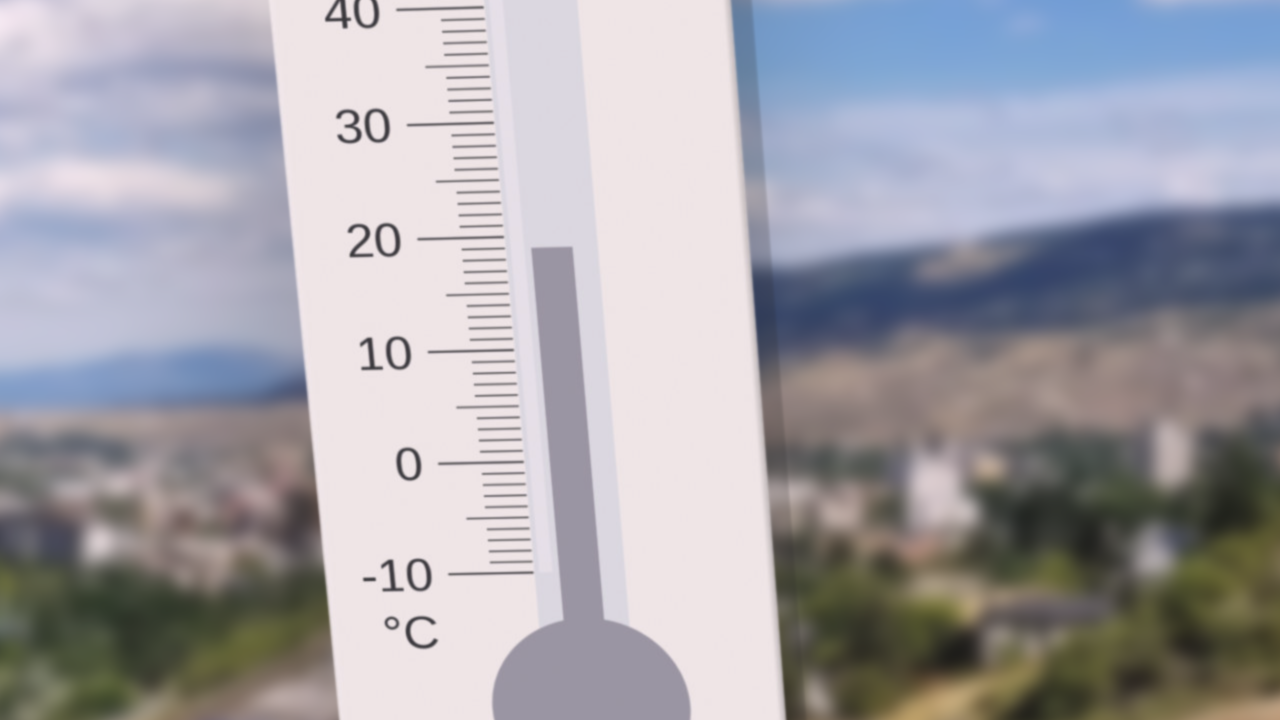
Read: 19°C
